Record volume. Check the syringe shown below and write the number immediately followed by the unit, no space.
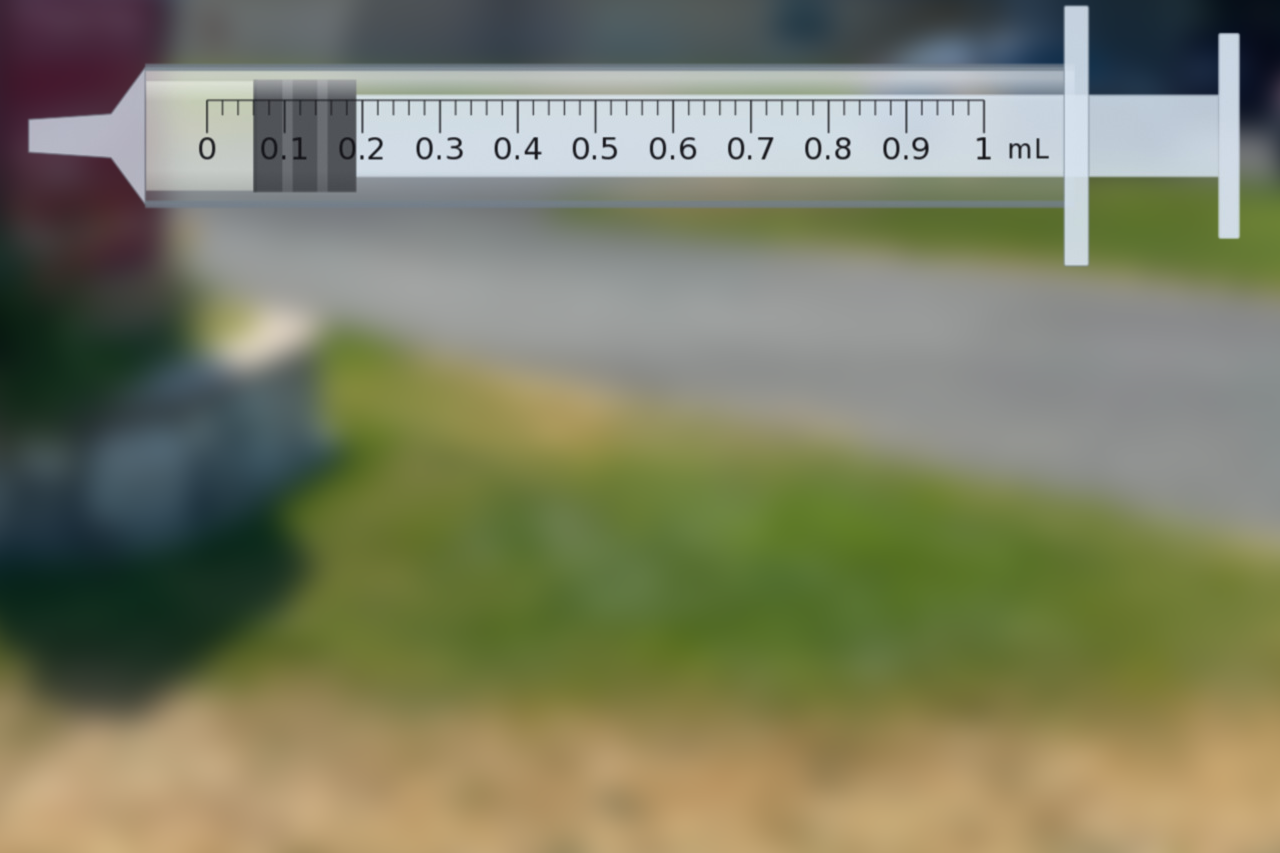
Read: 0.06mL
